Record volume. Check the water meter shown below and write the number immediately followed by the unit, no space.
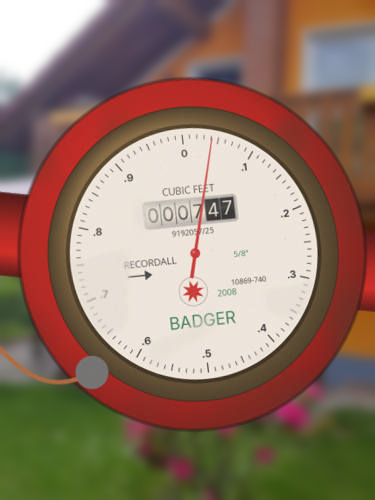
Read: 747.04ft³
